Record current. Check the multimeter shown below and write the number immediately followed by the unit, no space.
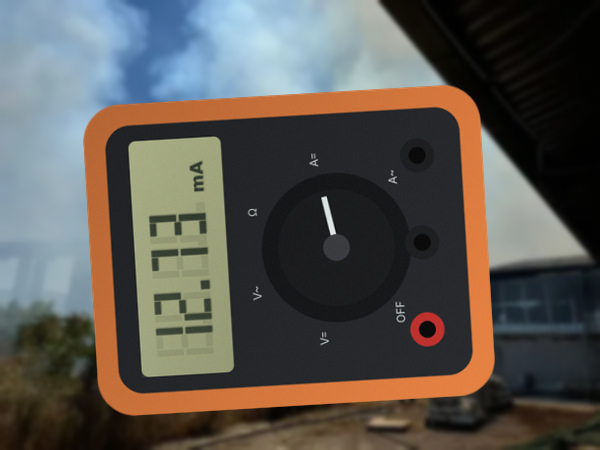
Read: 12.73mA
